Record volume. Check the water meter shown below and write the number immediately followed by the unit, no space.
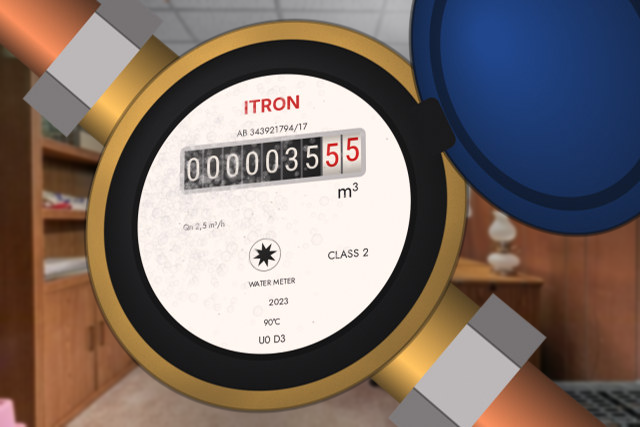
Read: 35.55m³
